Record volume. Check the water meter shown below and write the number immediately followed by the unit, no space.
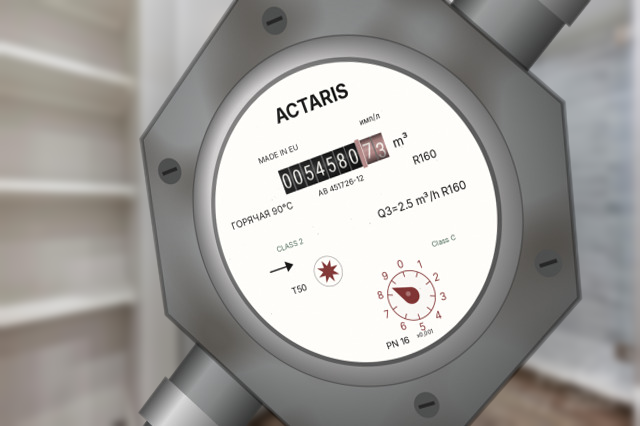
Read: 54580.728m³
